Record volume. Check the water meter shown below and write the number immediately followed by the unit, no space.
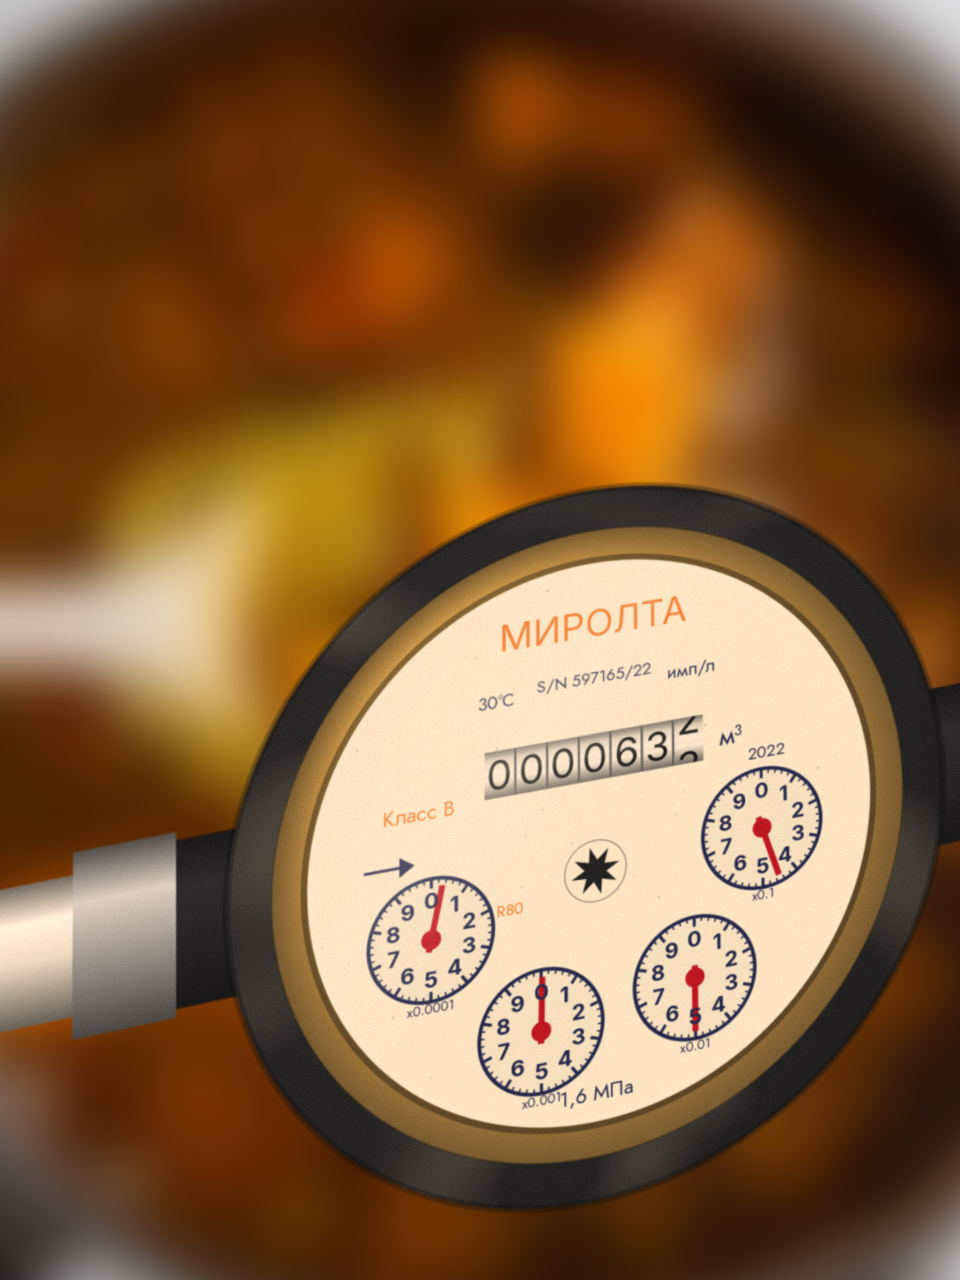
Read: 632.4500m³
